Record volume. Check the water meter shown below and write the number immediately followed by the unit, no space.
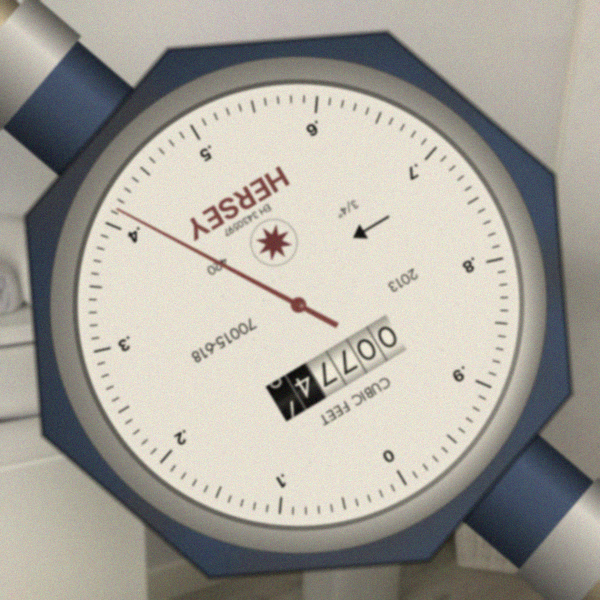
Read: 7747.41ft³
